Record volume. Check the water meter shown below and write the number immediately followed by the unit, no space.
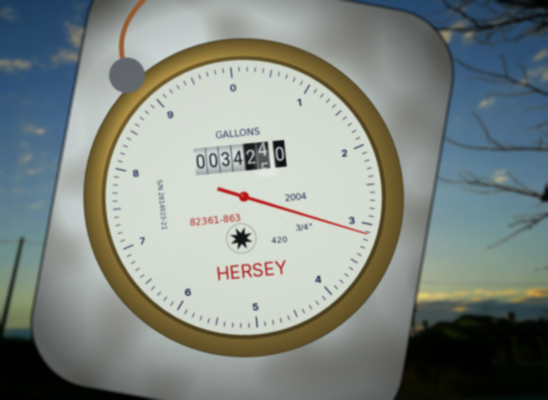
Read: 34243.1gal
